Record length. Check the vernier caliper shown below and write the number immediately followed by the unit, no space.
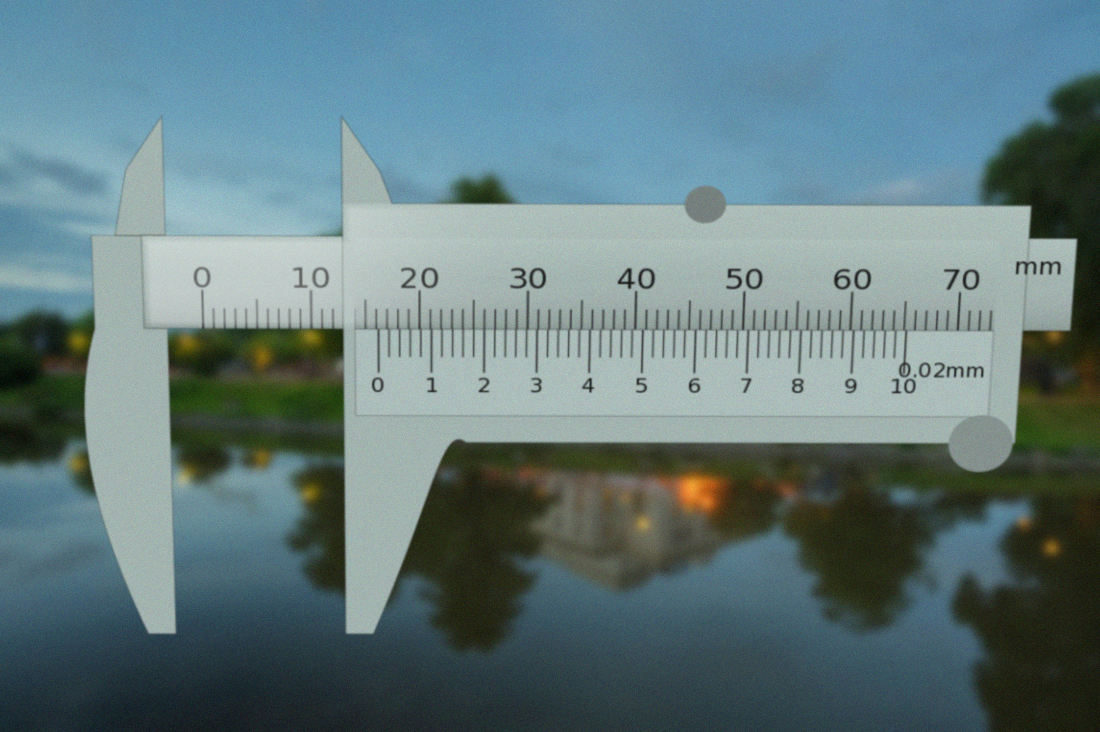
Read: 16.2mm
